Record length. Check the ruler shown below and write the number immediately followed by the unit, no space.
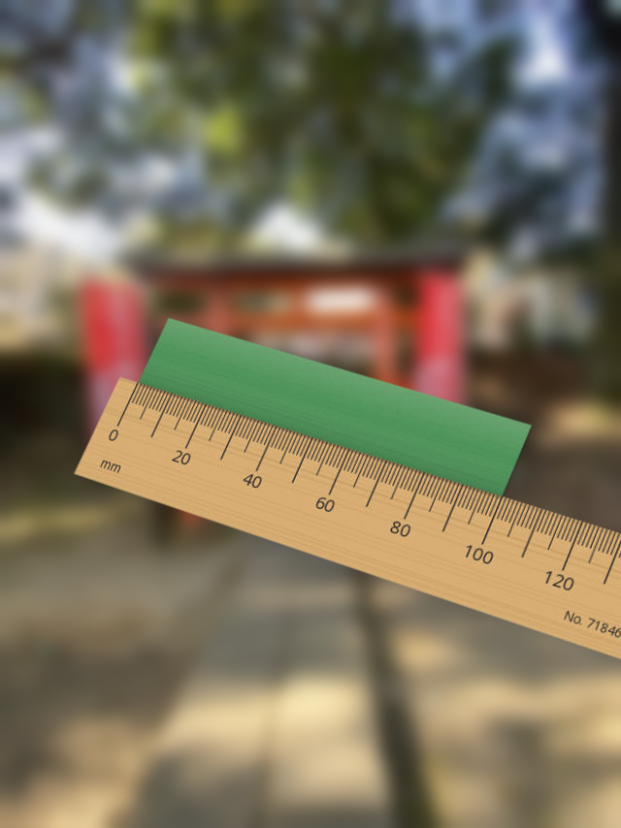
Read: 100mm
